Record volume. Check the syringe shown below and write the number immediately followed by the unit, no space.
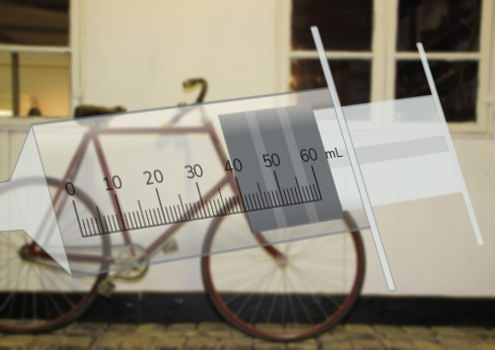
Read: 40mL
